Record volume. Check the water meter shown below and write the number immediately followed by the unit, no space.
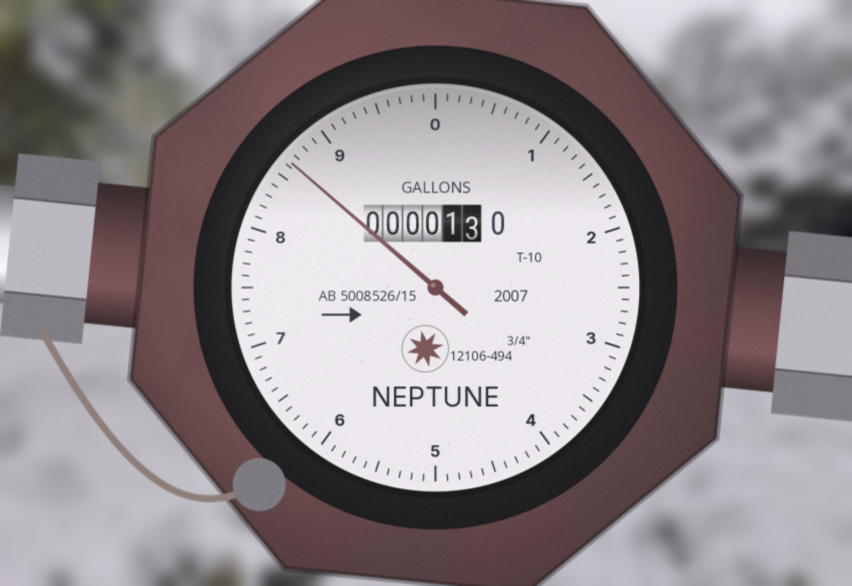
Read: 128.6gal
